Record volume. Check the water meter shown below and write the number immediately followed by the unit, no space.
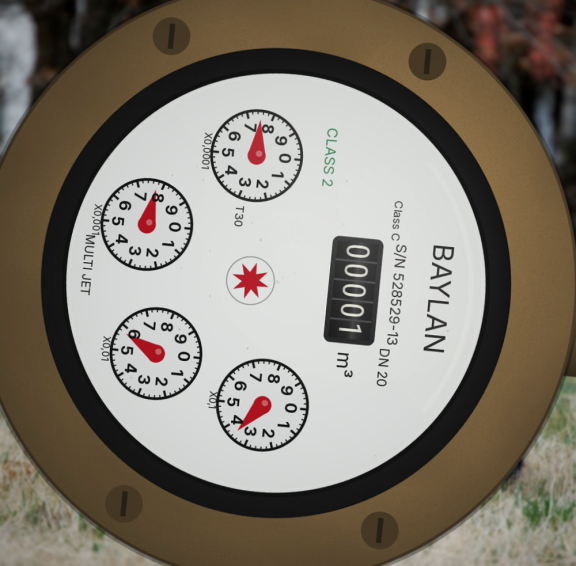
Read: 1.3577m³
